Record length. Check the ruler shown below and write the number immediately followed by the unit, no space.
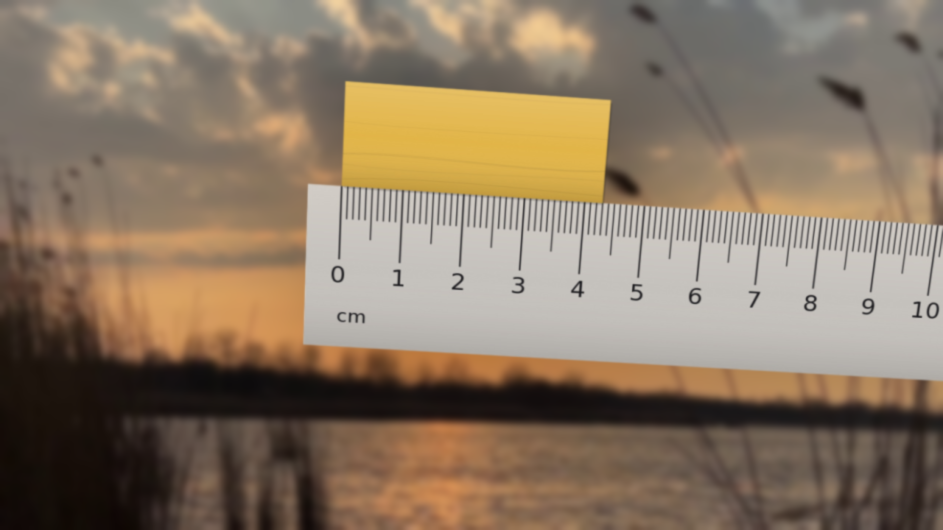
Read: 4.3cm
